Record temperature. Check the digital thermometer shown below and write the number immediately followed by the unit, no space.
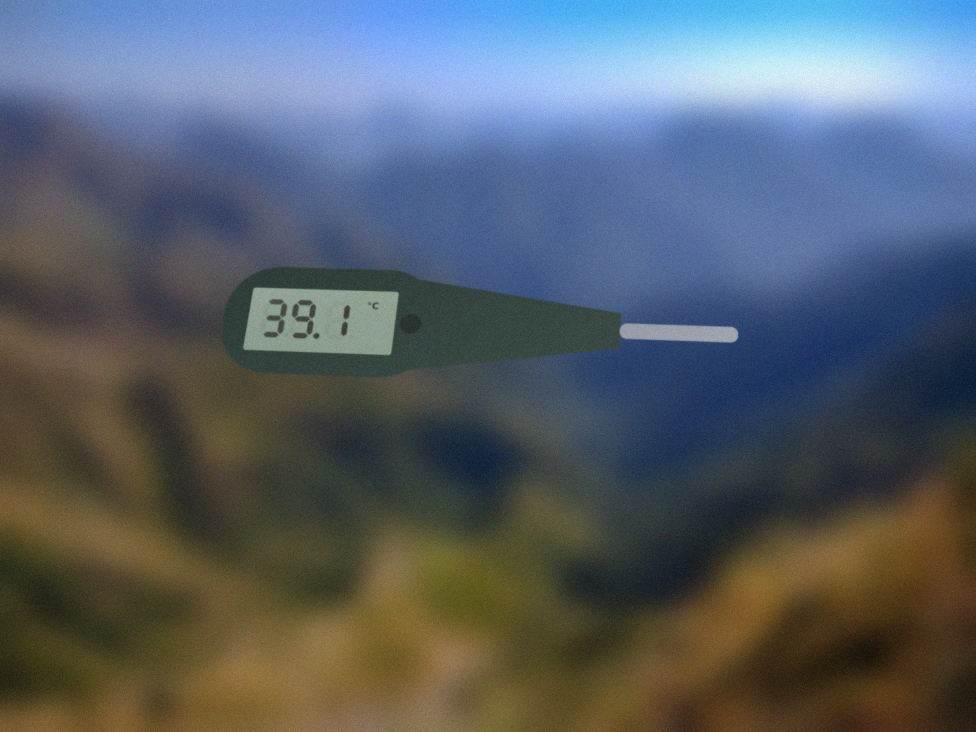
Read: 39.1°C
